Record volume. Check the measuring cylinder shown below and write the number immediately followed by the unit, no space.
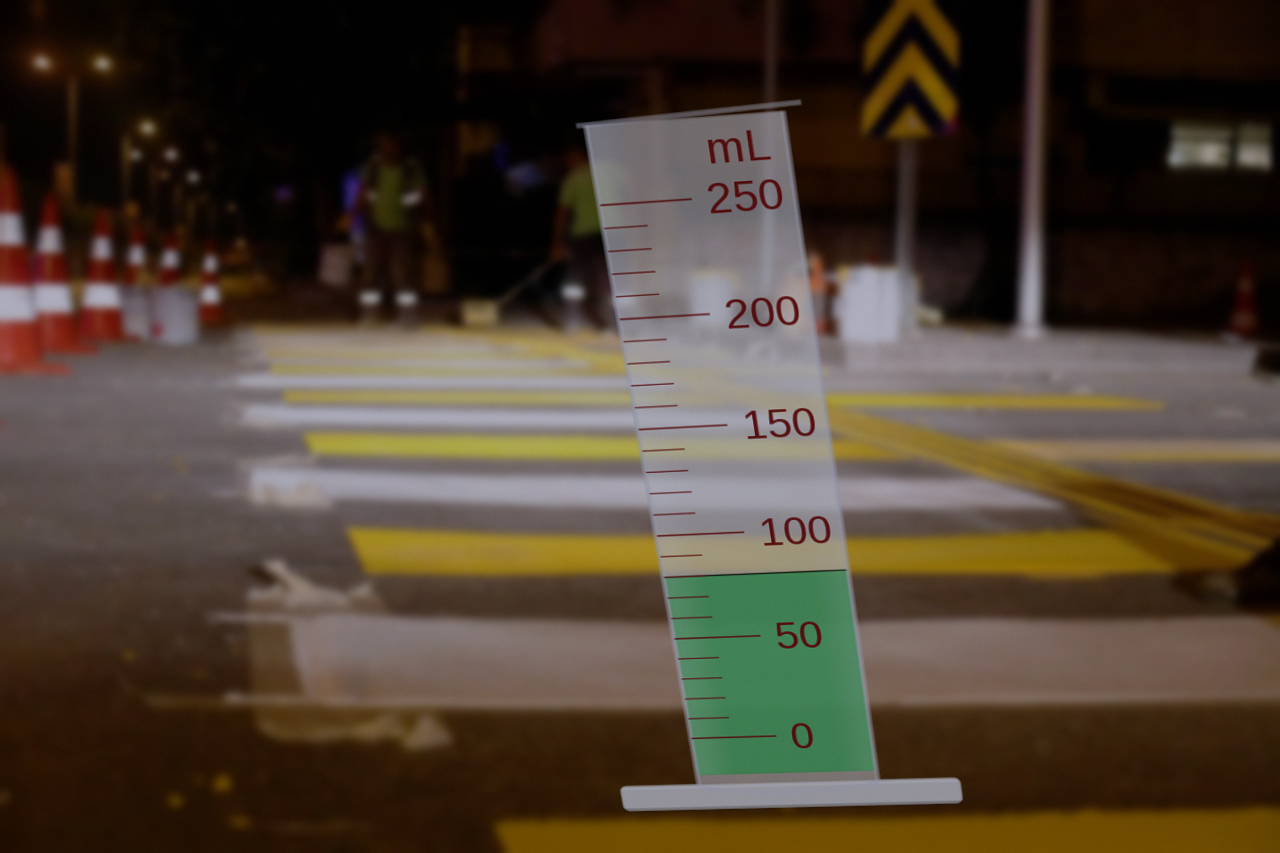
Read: 80mL
